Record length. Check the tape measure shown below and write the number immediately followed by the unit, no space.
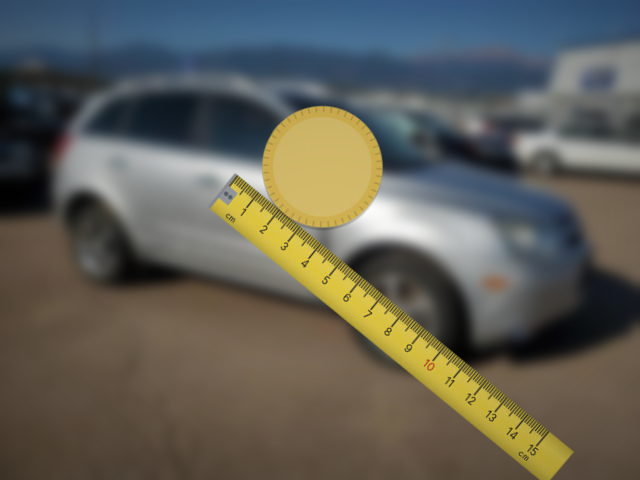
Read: 4.5cm
